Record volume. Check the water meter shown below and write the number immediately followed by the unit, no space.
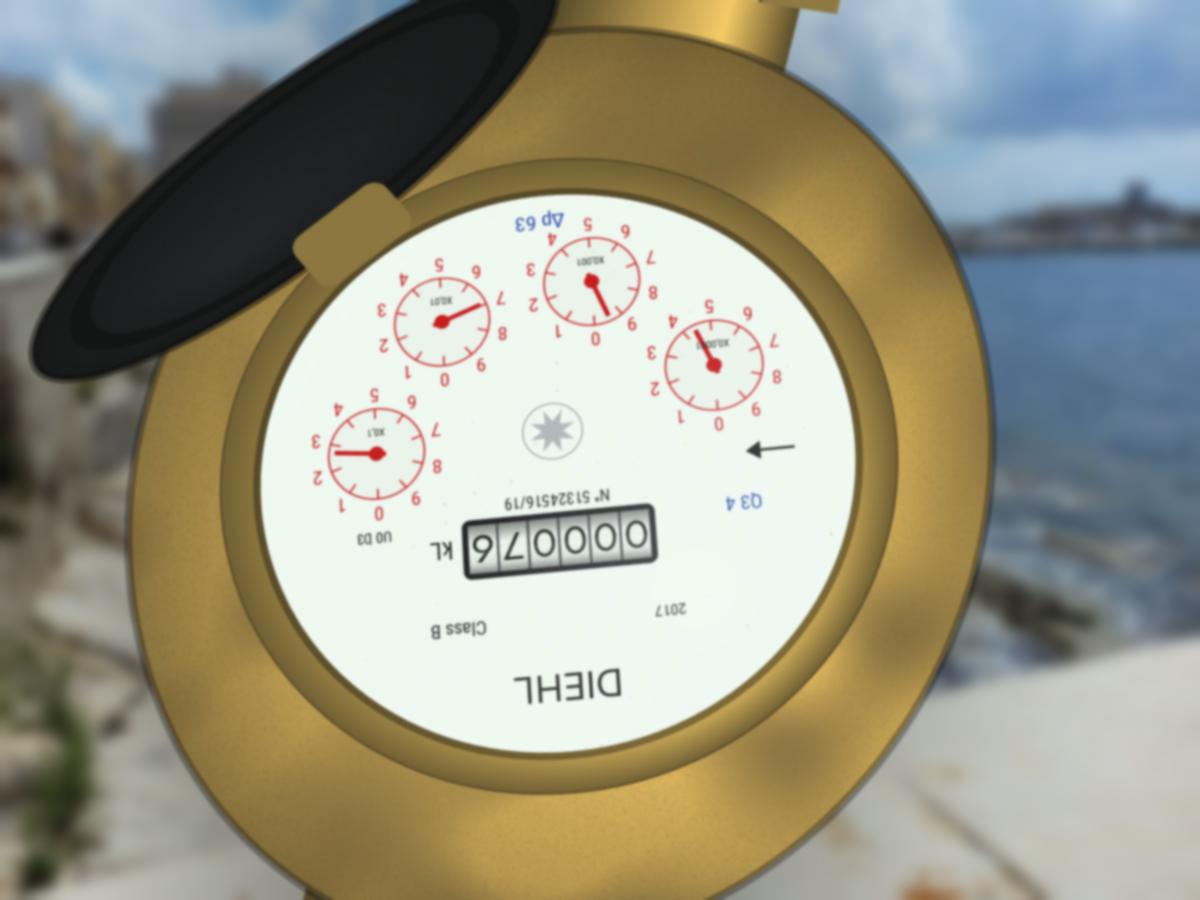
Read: 76.2694kL
